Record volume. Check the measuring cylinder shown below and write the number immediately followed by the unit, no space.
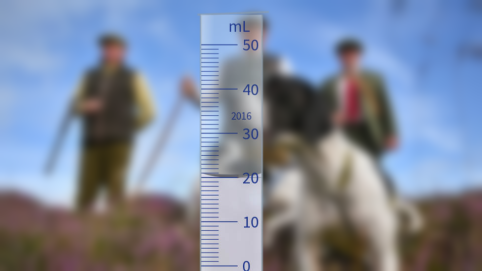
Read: 20mL
